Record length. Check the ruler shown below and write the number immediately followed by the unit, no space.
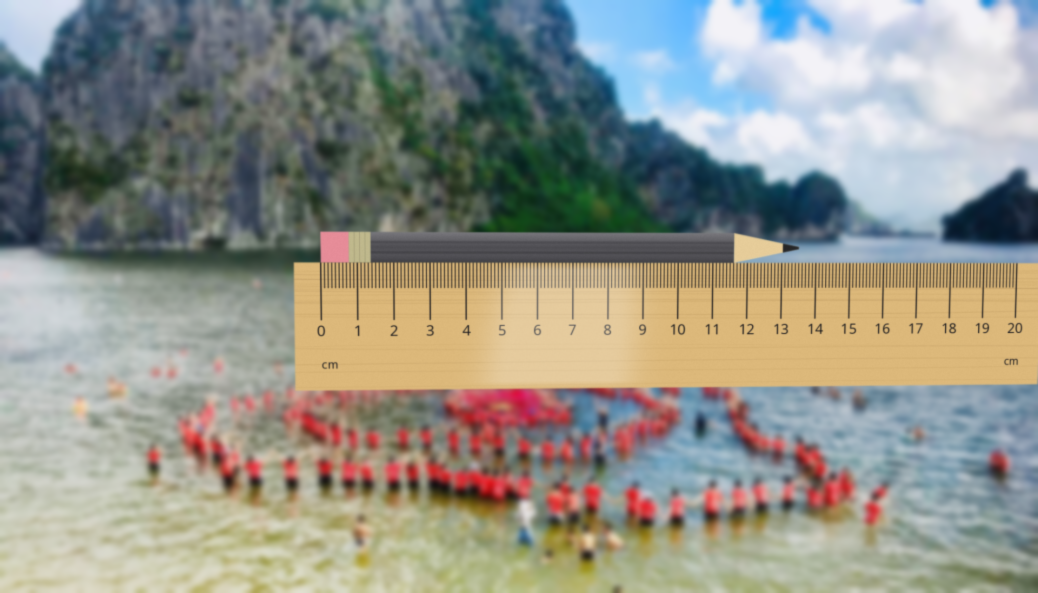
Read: 13.5cm
